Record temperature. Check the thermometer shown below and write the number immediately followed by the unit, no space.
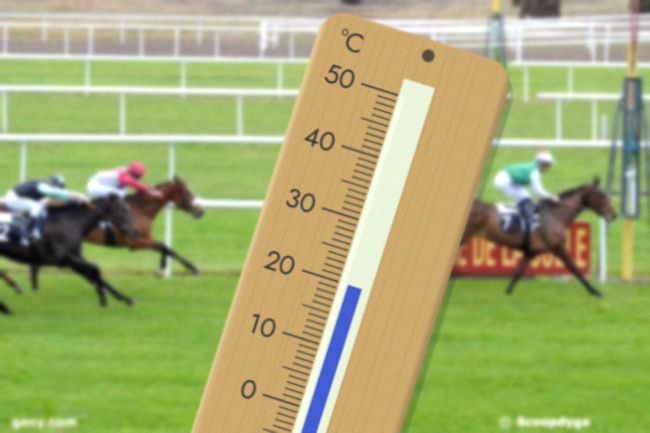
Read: 20°C
